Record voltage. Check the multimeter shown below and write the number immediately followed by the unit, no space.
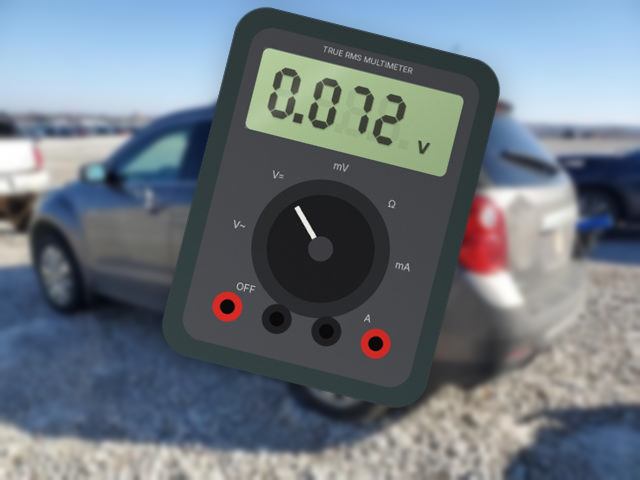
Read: 0.072V
